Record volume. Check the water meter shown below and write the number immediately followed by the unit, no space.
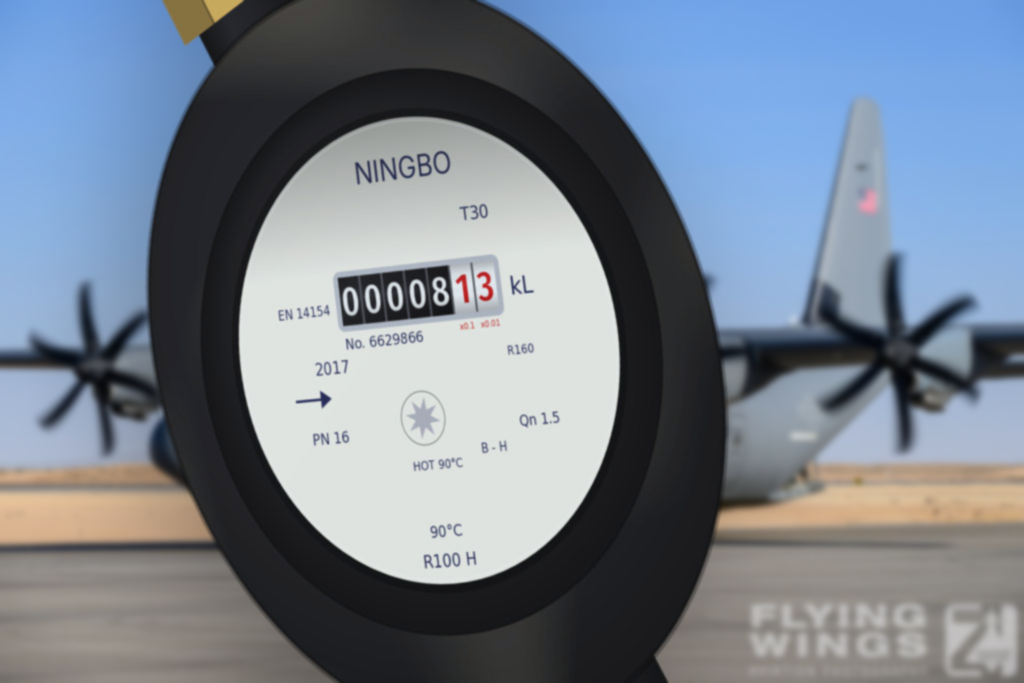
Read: 8.13kL
